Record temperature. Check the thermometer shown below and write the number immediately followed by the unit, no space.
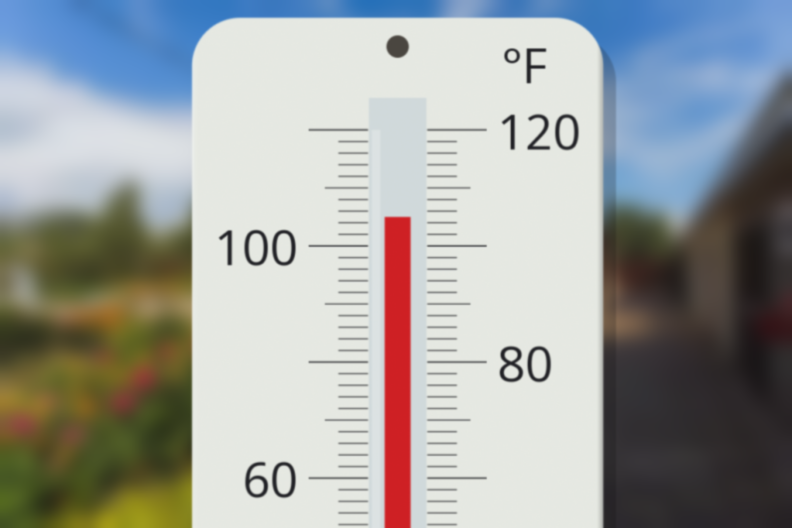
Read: 105°F
